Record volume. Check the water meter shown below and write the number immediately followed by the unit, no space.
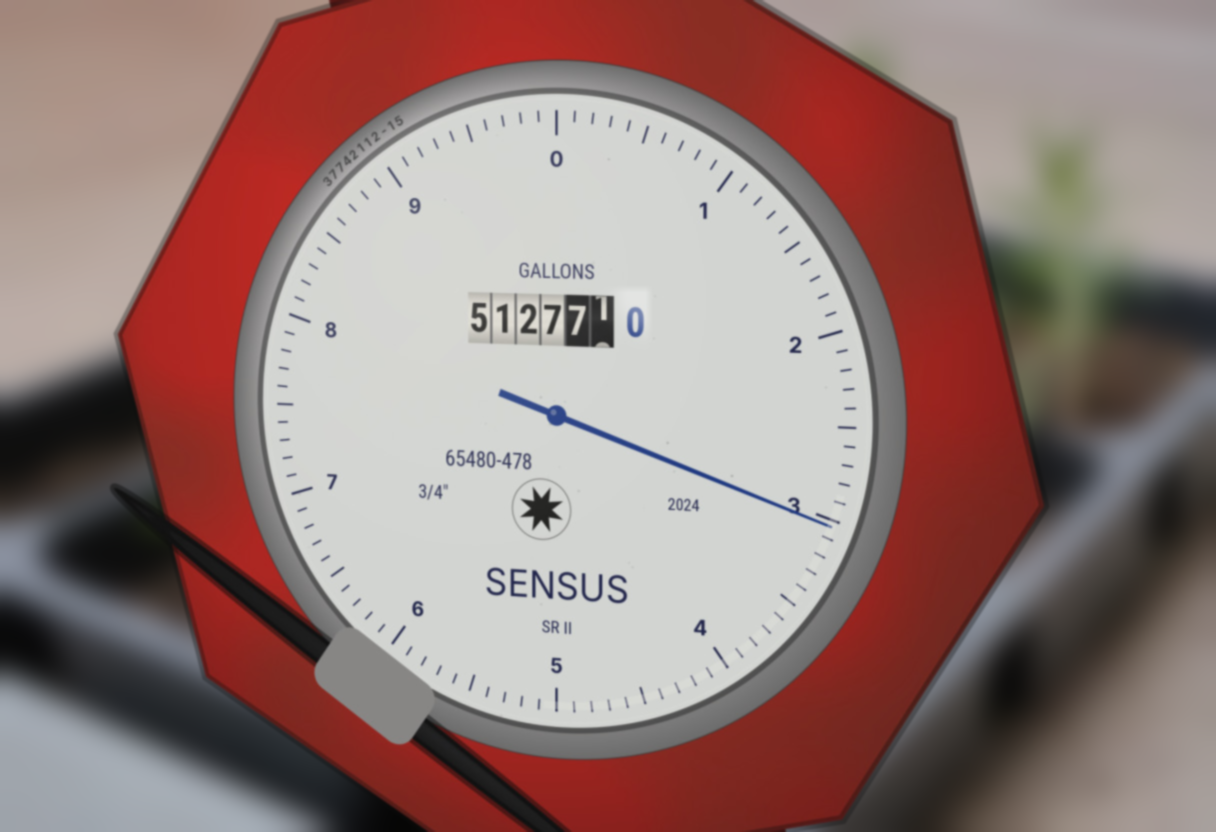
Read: 5127713.0gal
